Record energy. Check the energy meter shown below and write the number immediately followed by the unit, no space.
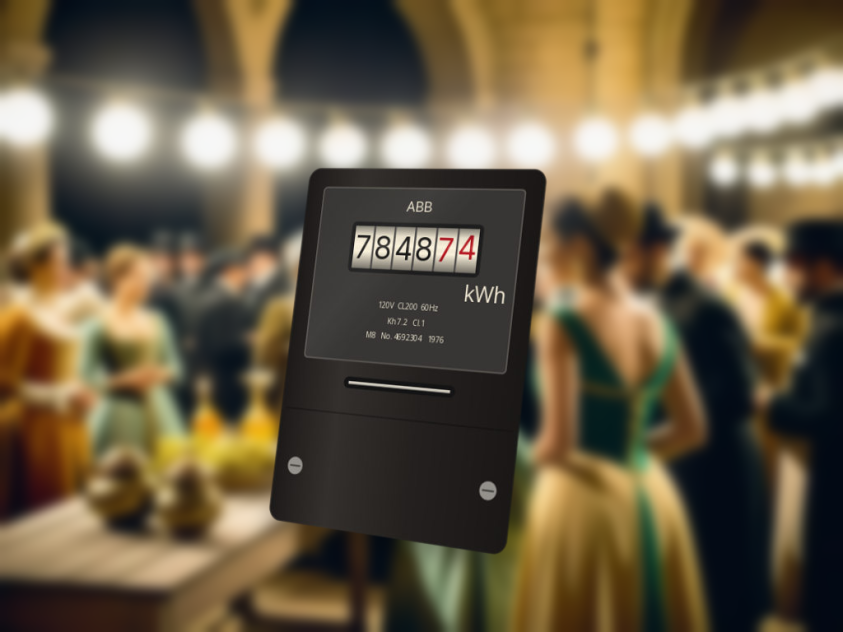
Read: 7848.74kWh
